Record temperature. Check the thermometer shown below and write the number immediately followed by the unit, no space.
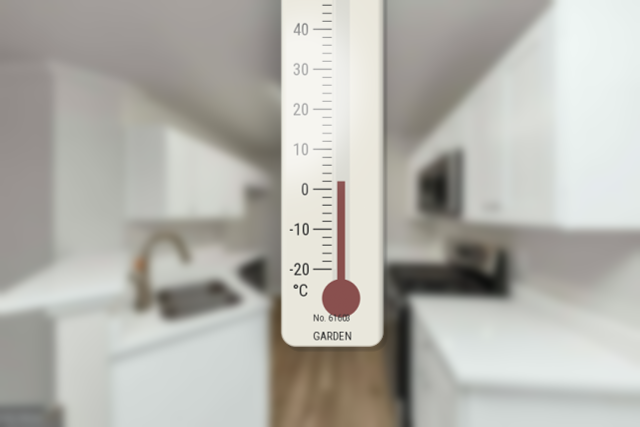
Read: 2°C
